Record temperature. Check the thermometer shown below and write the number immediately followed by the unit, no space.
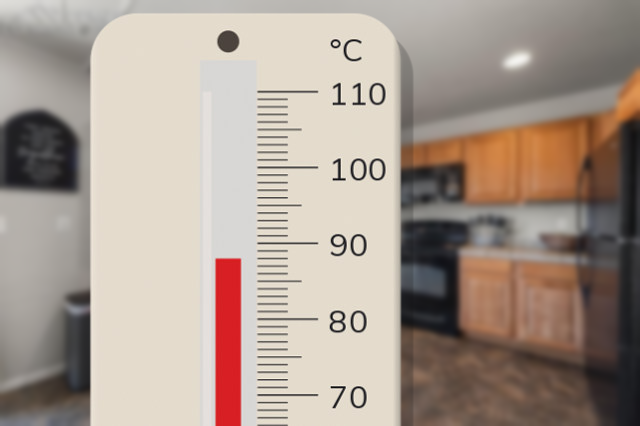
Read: 88°C
